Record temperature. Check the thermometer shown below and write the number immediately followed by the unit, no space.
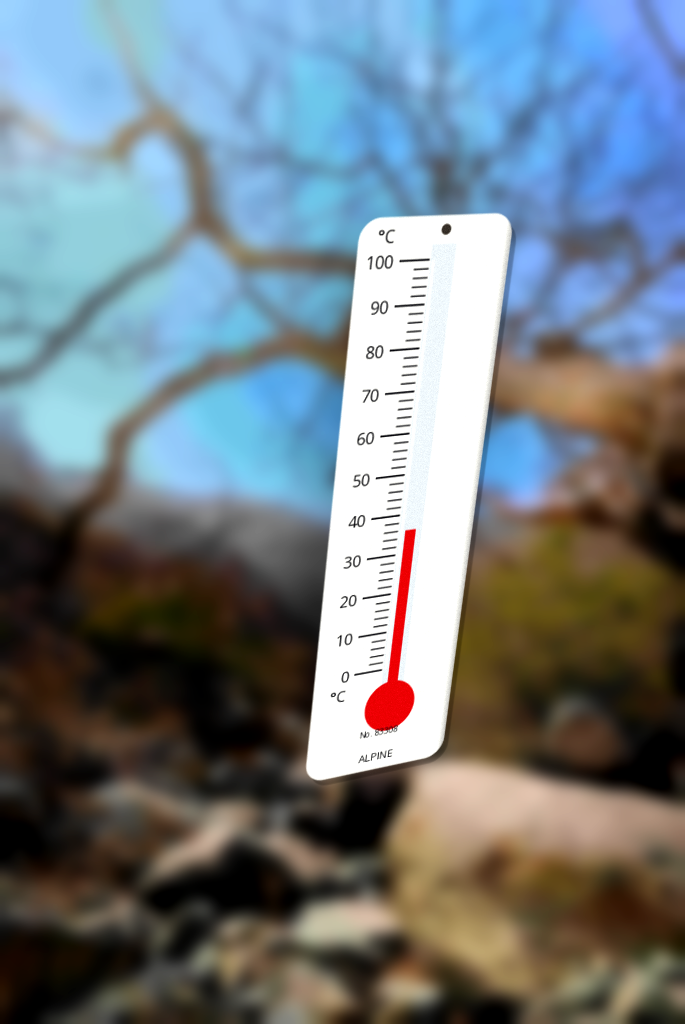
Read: 36°C
